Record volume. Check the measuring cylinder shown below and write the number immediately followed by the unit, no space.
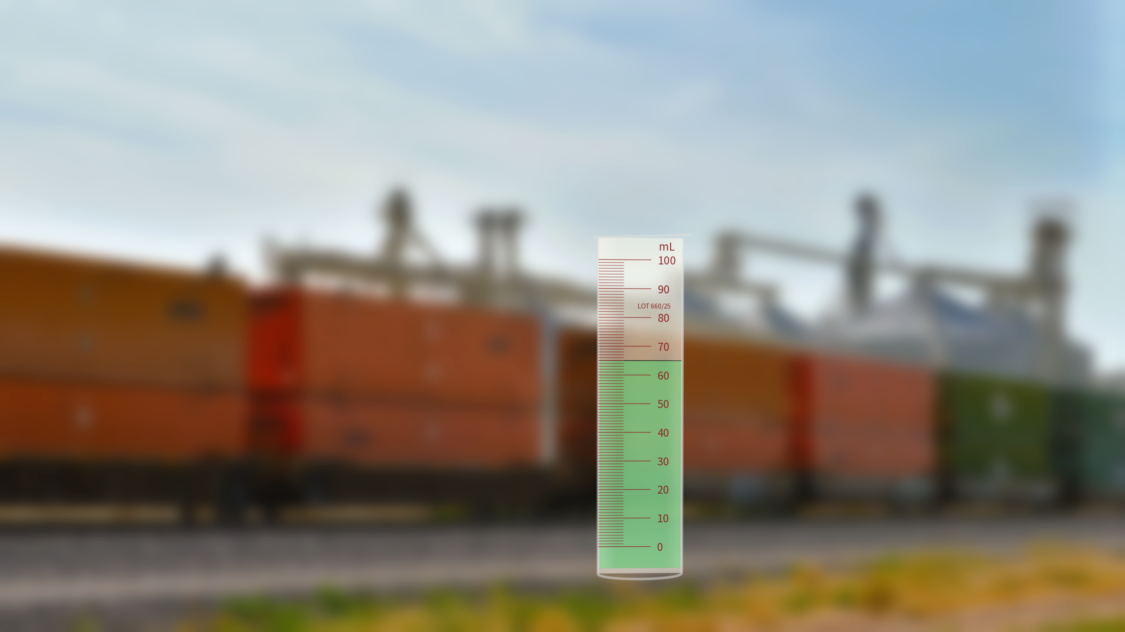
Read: 65mL
